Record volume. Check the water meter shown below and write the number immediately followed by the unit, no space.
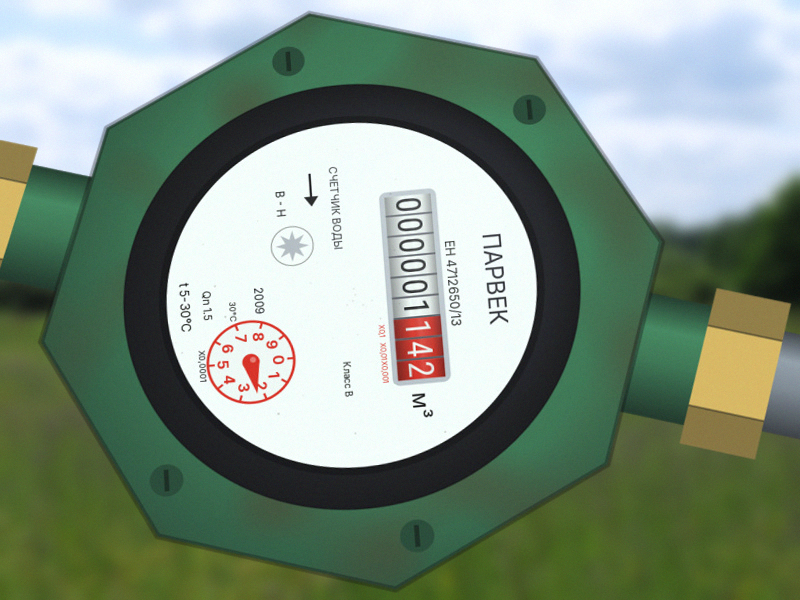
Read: 1.1422m³
